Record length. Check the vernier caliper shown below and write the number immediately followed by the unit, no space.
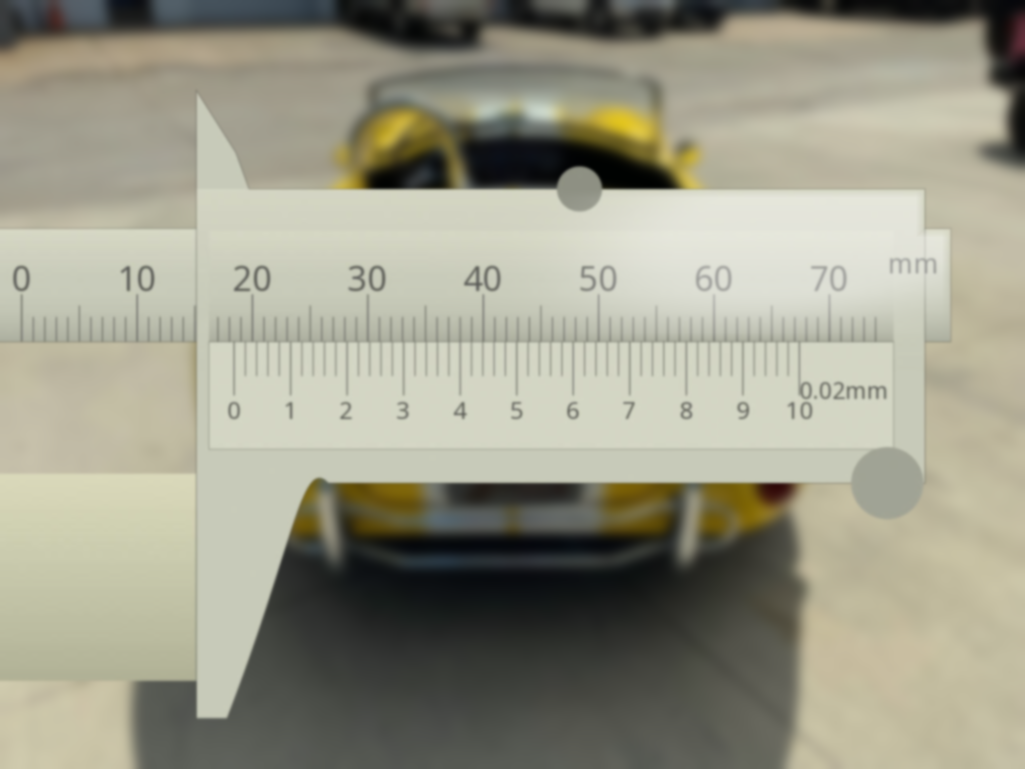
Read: 18.4mm
